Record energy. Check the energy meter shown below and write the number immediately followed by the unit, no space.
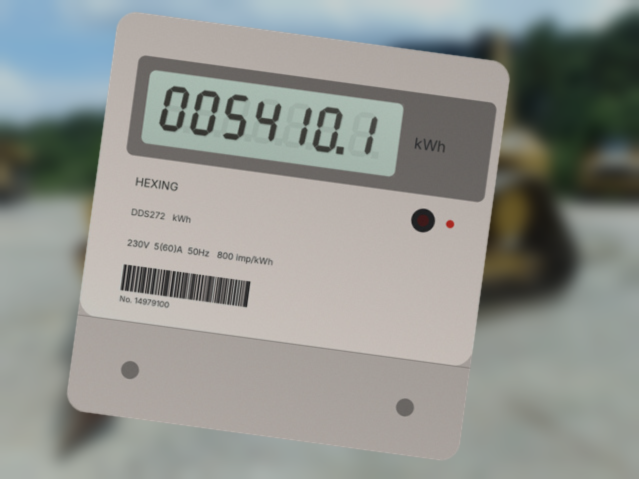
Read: 5410.1kWh
